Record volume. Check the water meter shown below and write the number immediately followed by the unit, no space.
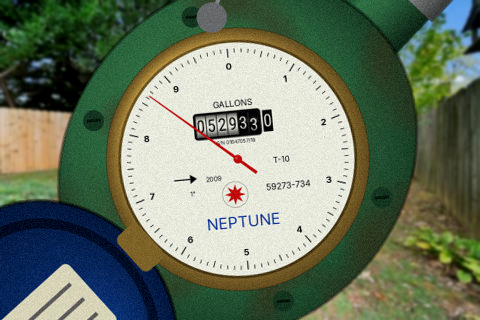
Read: 529328.6gal
